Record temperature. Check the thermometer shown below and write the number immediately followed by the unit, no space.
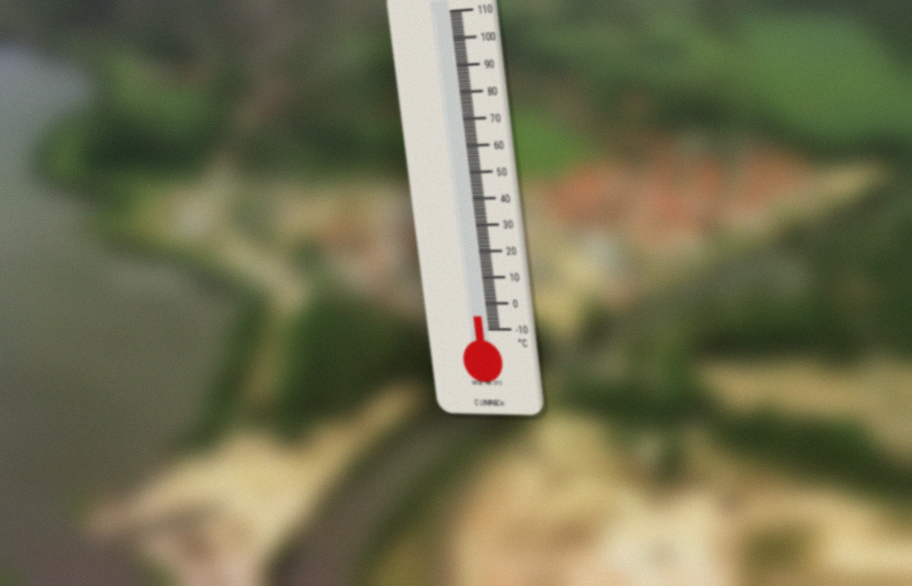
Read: -5°C
